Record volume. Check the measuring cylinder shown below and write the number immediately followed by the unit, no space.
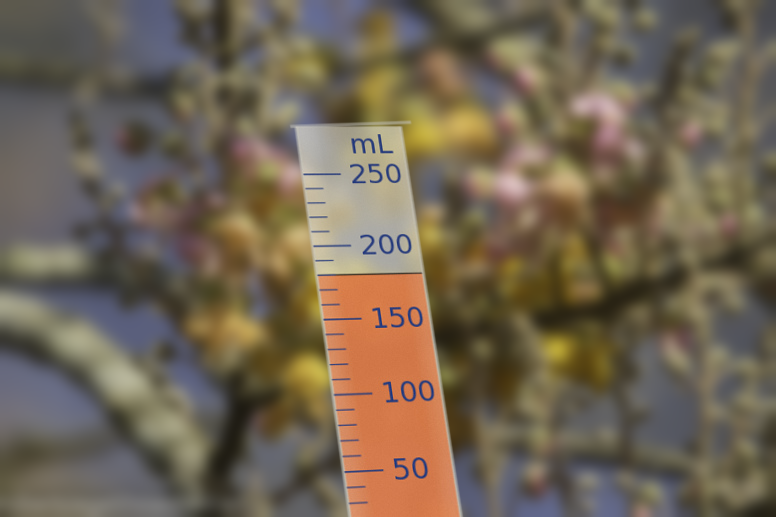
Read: 180mL
